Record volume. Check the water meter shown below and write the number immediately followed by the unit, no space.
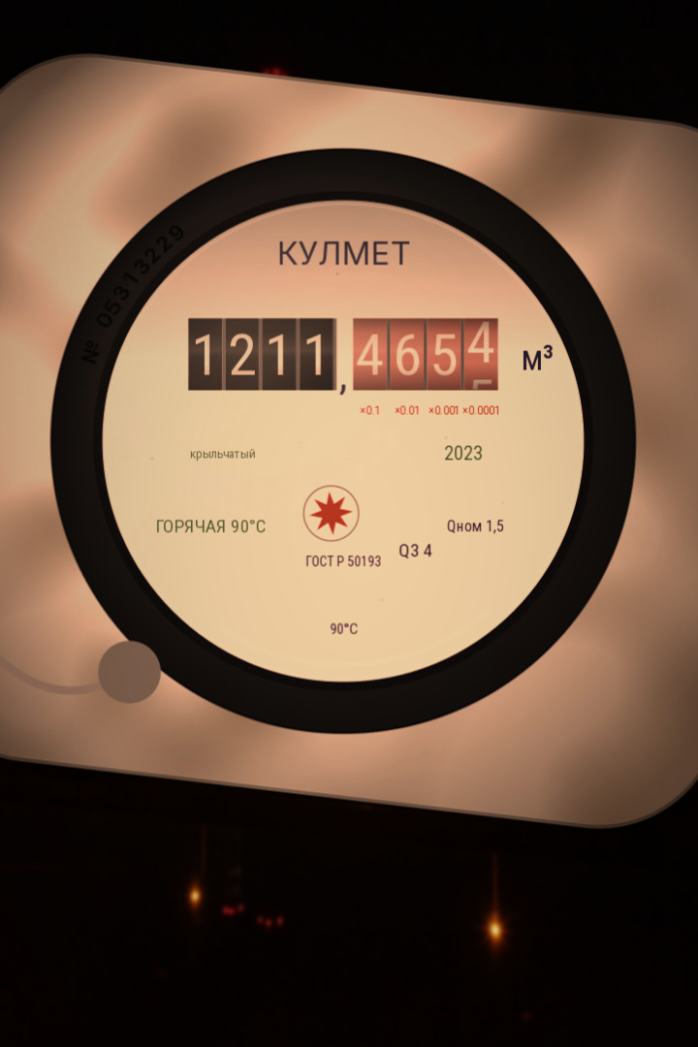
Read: 1211.4654m³
